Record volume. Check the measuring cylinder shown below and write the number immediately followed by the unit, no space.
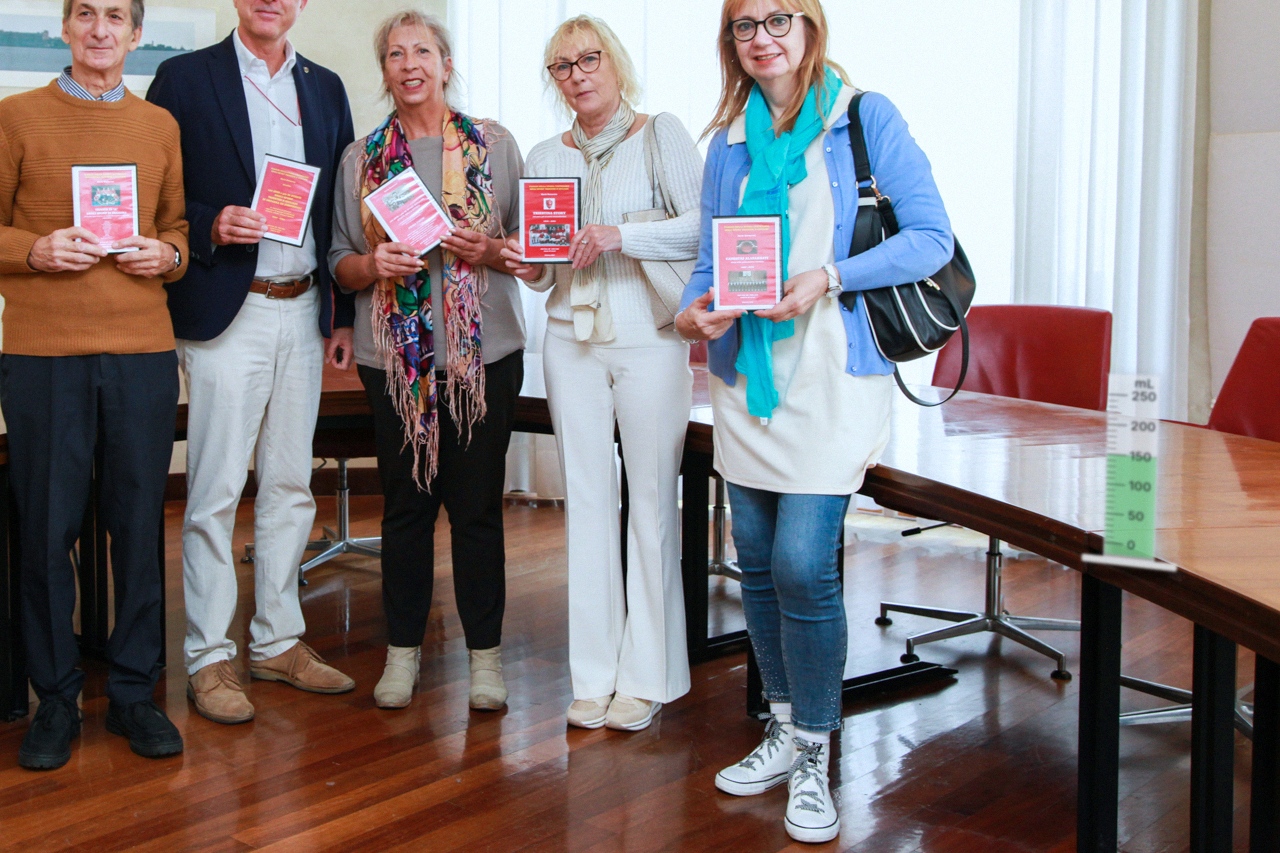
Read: 150mL
